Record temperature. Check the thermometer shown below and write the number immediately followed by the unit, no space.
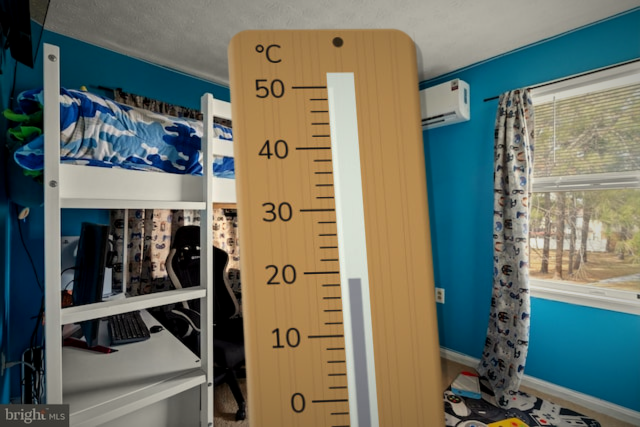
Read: 19°C
